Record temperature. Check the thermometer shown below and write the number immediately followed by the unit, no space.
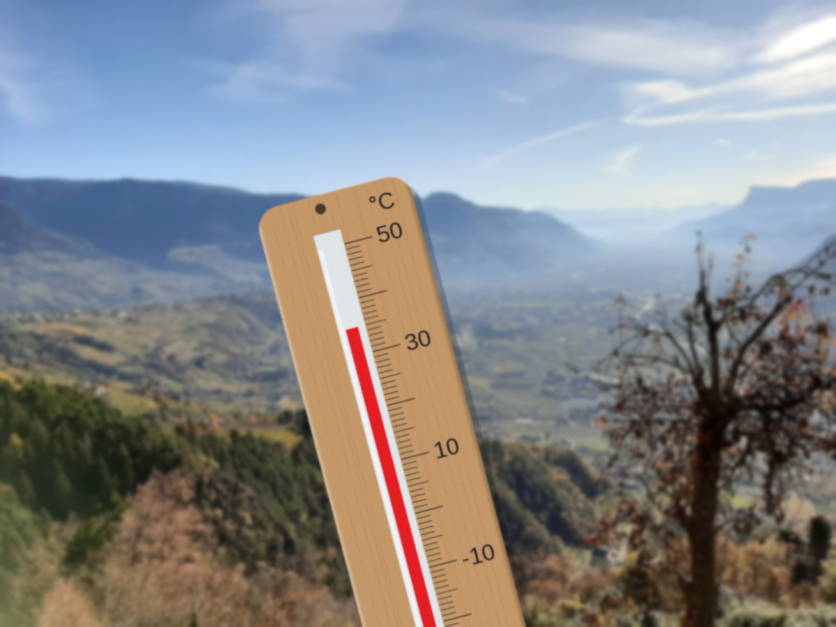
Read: 35°C
